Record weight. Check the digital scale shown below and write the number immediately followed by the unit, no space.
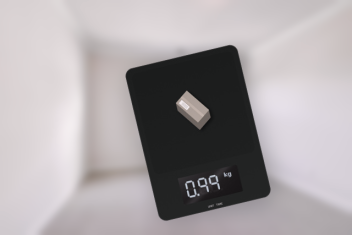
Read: 0.99kg
